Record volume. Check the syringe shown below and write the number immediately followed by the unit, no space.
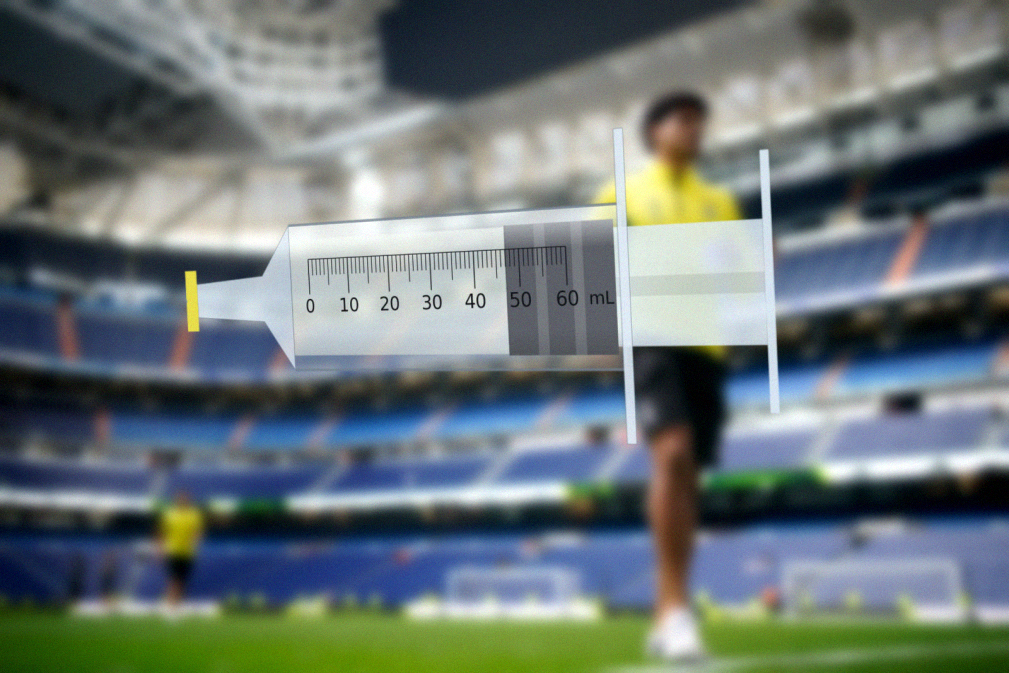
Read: 47mL
